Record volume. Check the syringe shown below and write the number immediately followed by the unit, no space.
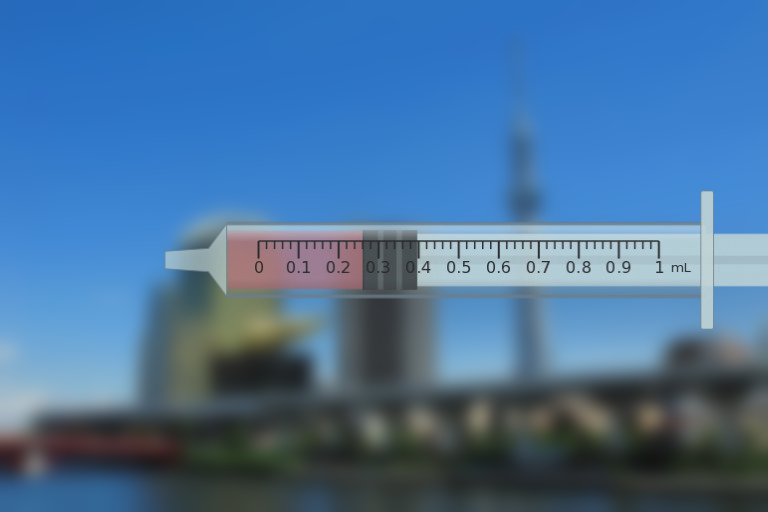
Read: 0.26mL
